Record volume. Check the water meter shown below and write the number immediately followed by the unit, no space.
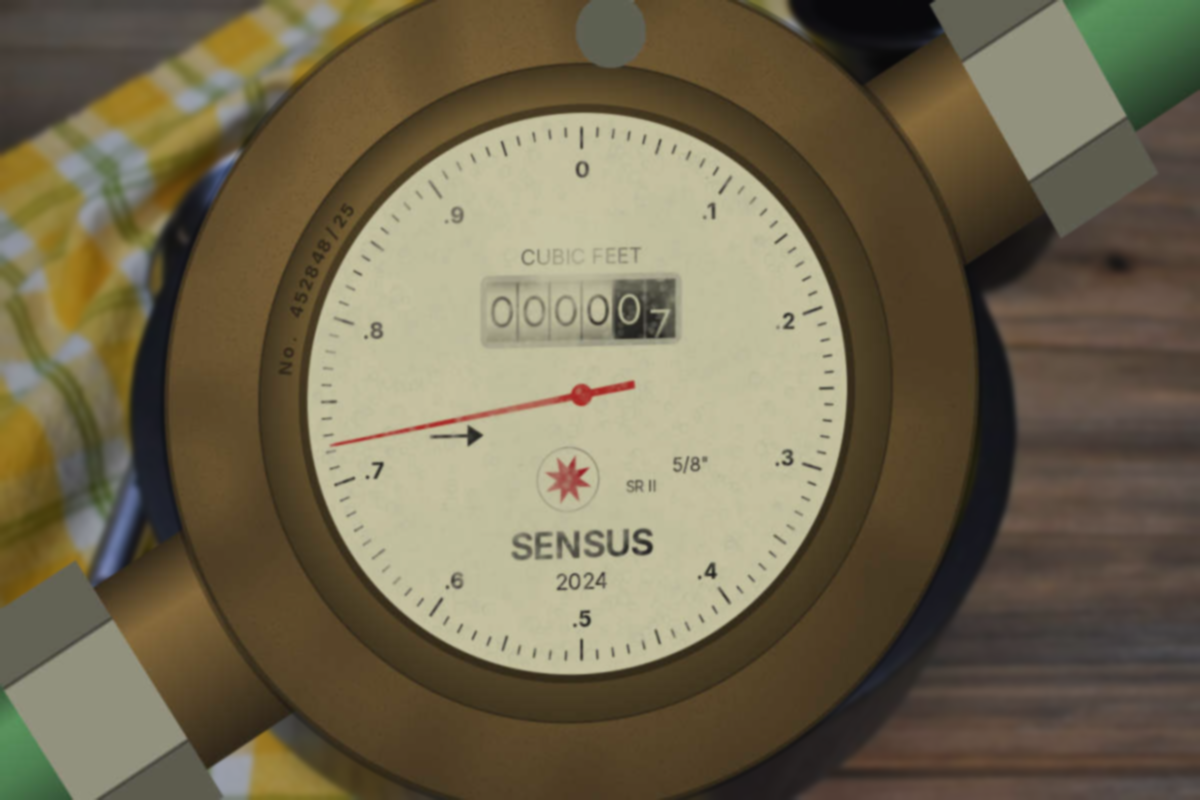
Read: 6.72ft³
